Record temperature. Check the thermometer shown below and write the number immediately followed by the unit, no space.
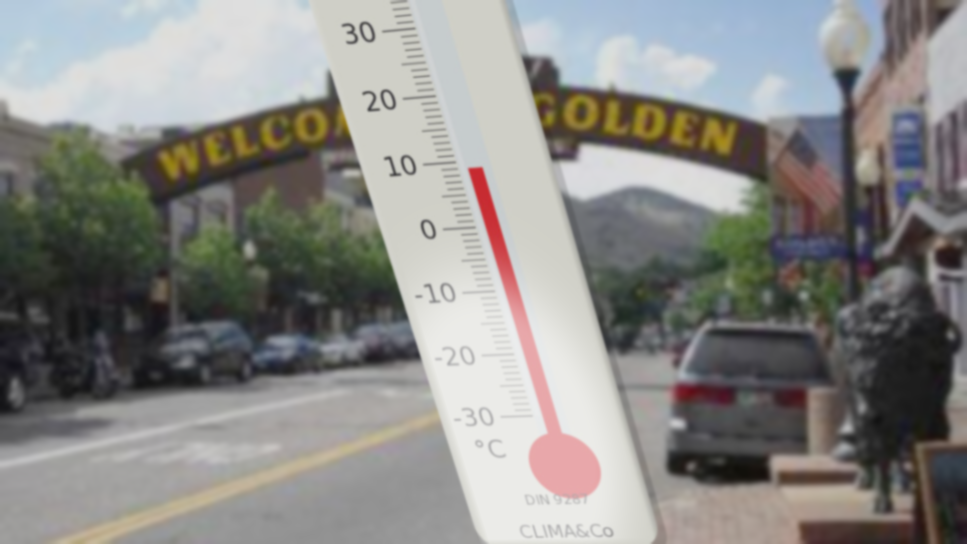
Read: 9°C
